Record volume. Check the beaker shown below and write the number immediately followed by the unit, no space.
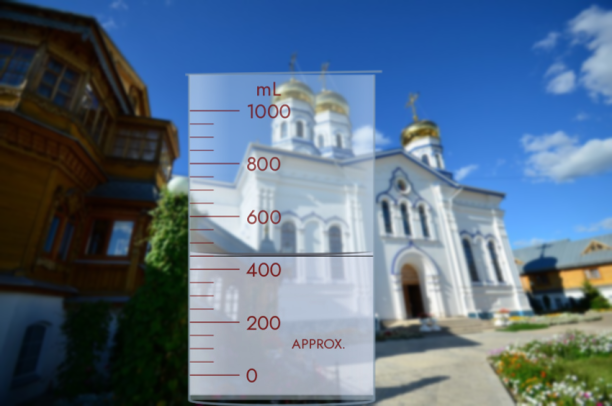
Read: 450mL
